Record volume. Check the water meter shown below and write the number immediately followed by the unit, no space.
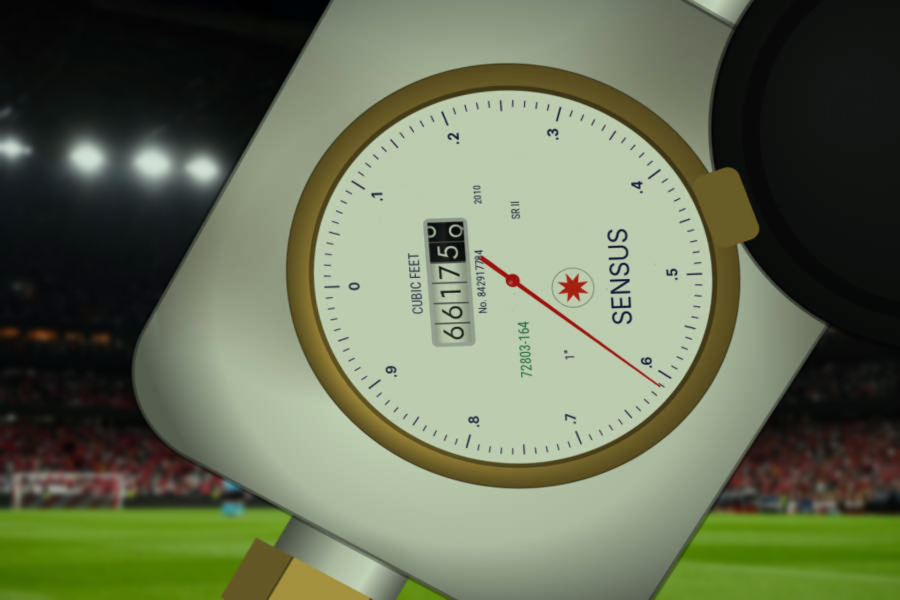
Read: 661758.61ft³
